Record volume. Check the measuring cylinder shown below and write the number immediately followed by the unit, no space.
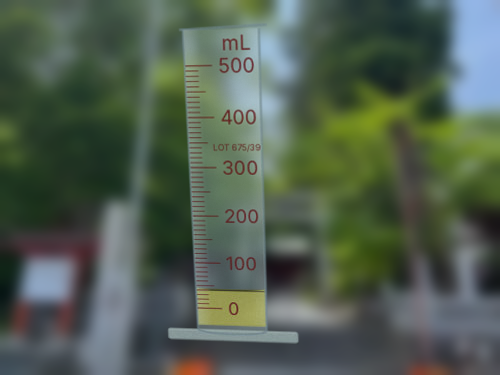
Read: 40mL
